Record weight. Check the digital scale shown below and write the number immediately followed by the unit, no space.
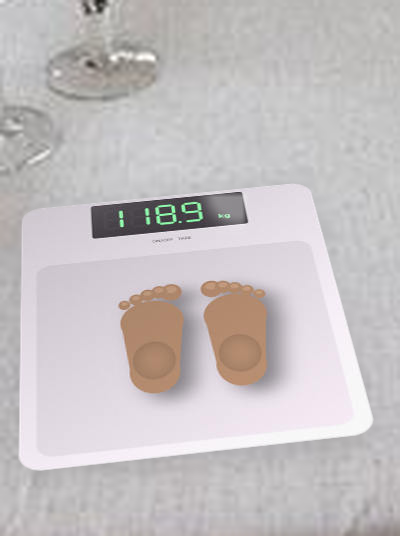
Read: 118.9kg
